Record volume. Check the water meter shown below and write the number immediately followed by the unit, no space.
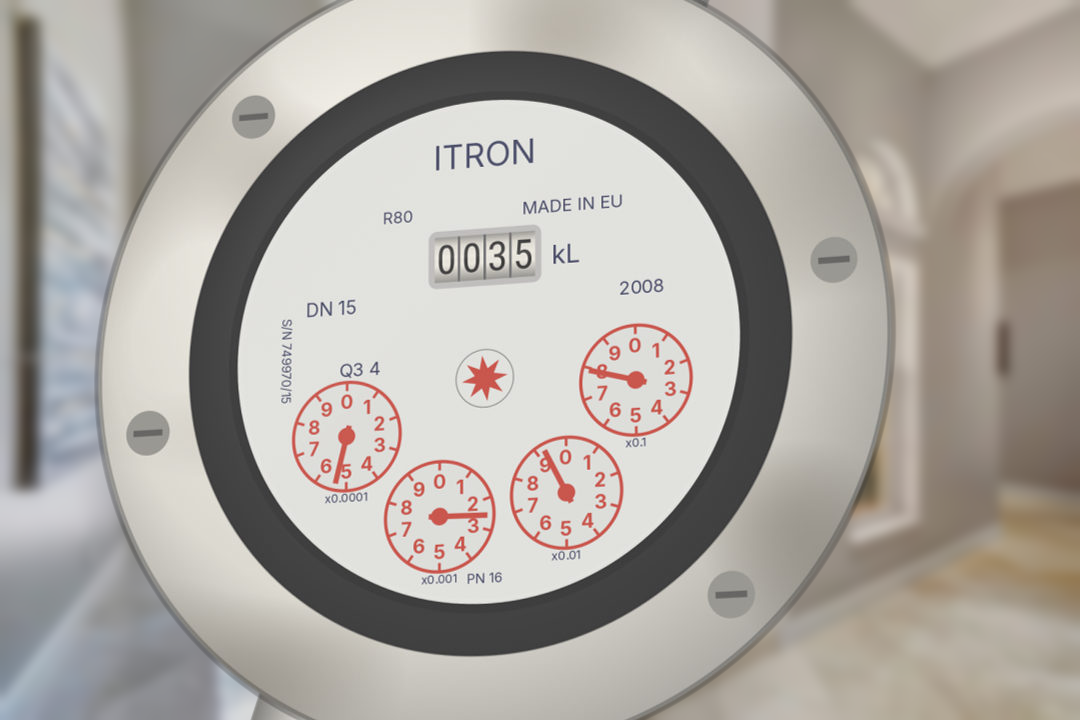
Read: 35.7925kL
